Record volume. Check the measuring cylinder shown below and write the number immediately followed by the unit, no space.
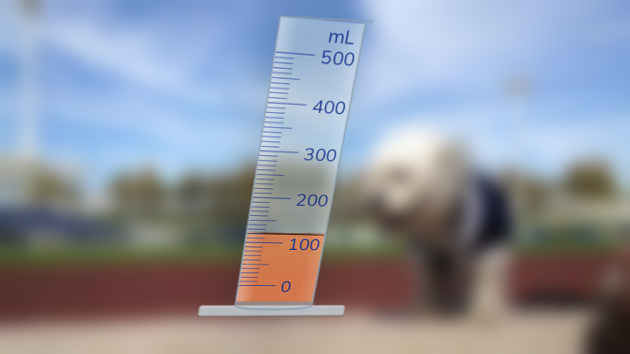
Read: 120mL
